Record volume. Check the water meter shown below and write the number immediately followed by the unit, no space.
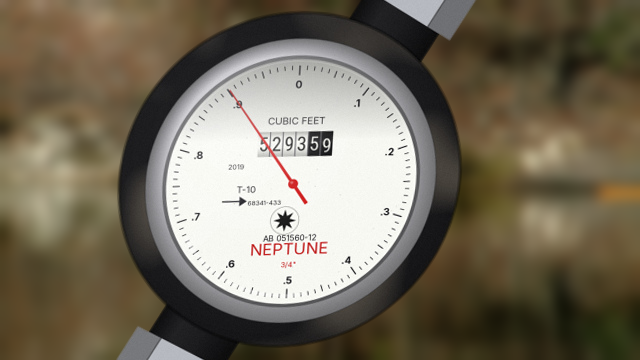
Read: 529358.90ft³
